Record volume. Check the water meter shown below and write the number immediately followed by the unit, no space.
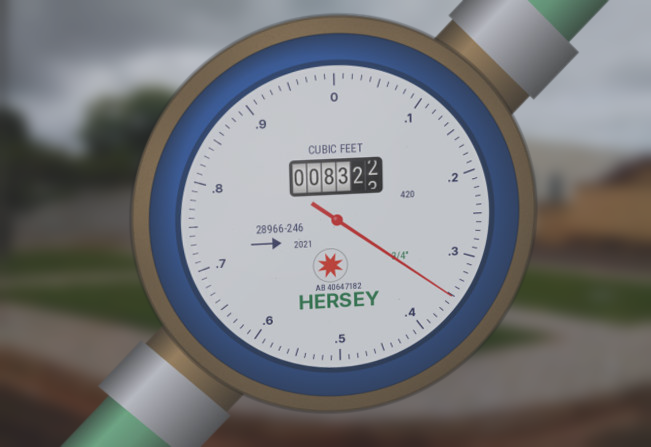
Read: 8322.35ft³
